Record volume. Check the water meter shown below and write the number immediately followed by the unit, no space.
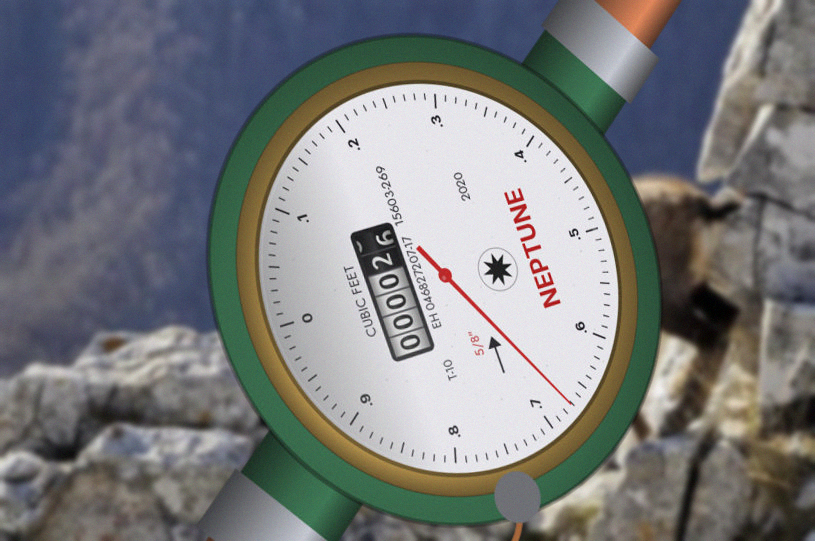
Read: 25.67ft³
